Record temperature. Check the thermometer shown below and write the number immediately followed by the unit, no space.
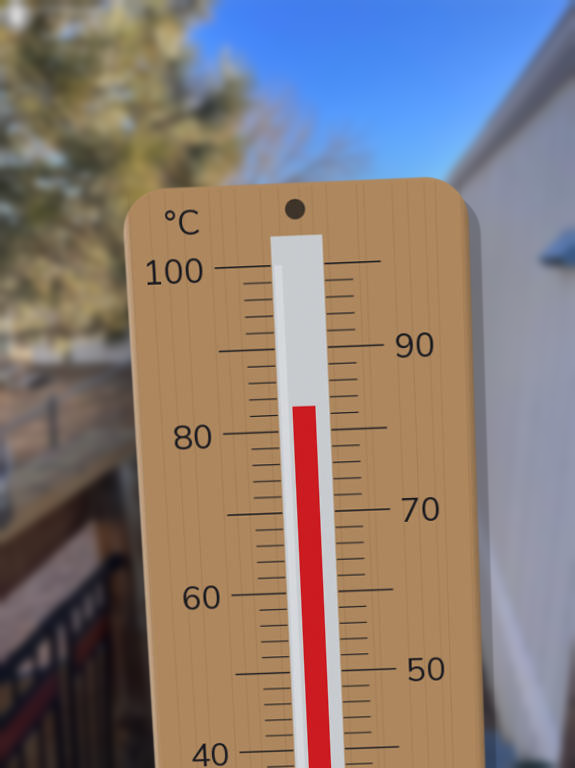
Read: 83°C
